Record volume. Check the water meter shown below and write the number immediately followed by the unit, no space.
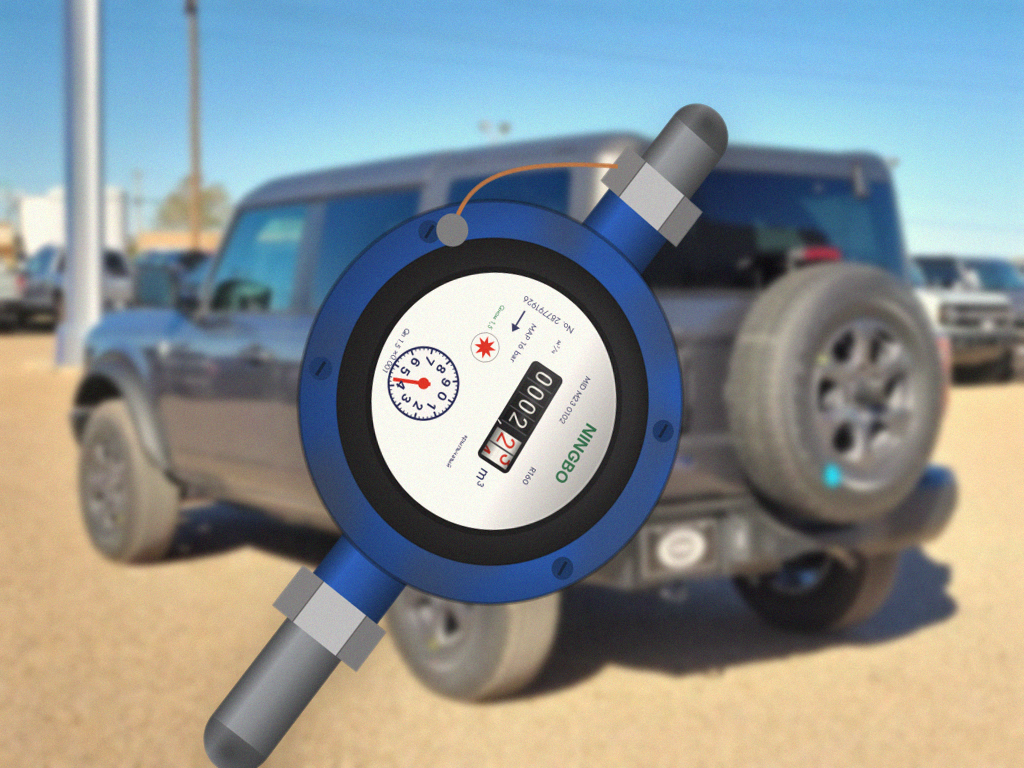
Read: 2.234m³
